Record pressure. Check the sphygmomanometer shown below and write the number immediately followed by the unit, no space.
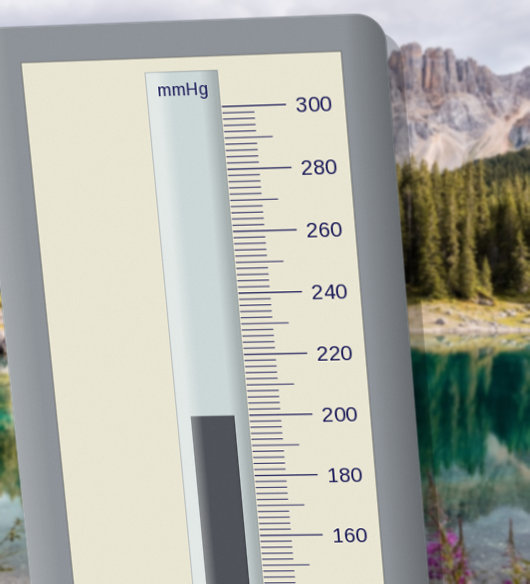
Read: 200mmHg
